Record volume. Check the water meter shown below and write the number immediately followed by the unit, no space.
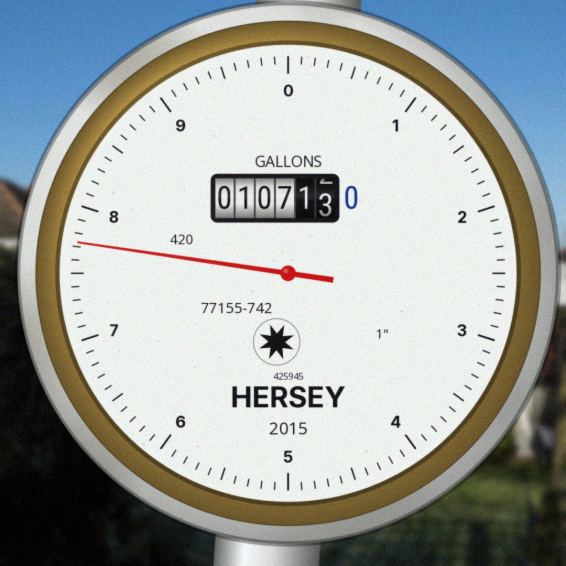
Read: 107127.7gal
